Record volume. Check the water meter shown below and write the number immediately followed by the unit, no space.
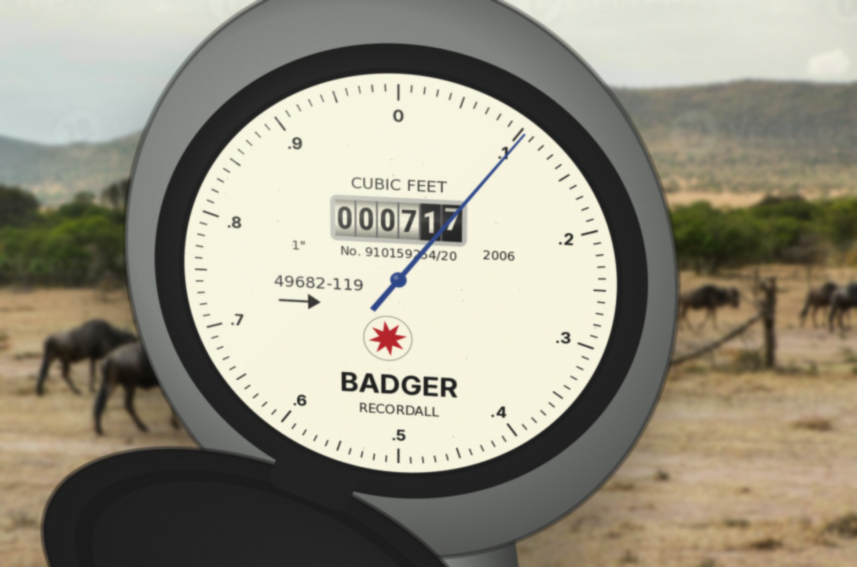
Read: 717.10ft³
